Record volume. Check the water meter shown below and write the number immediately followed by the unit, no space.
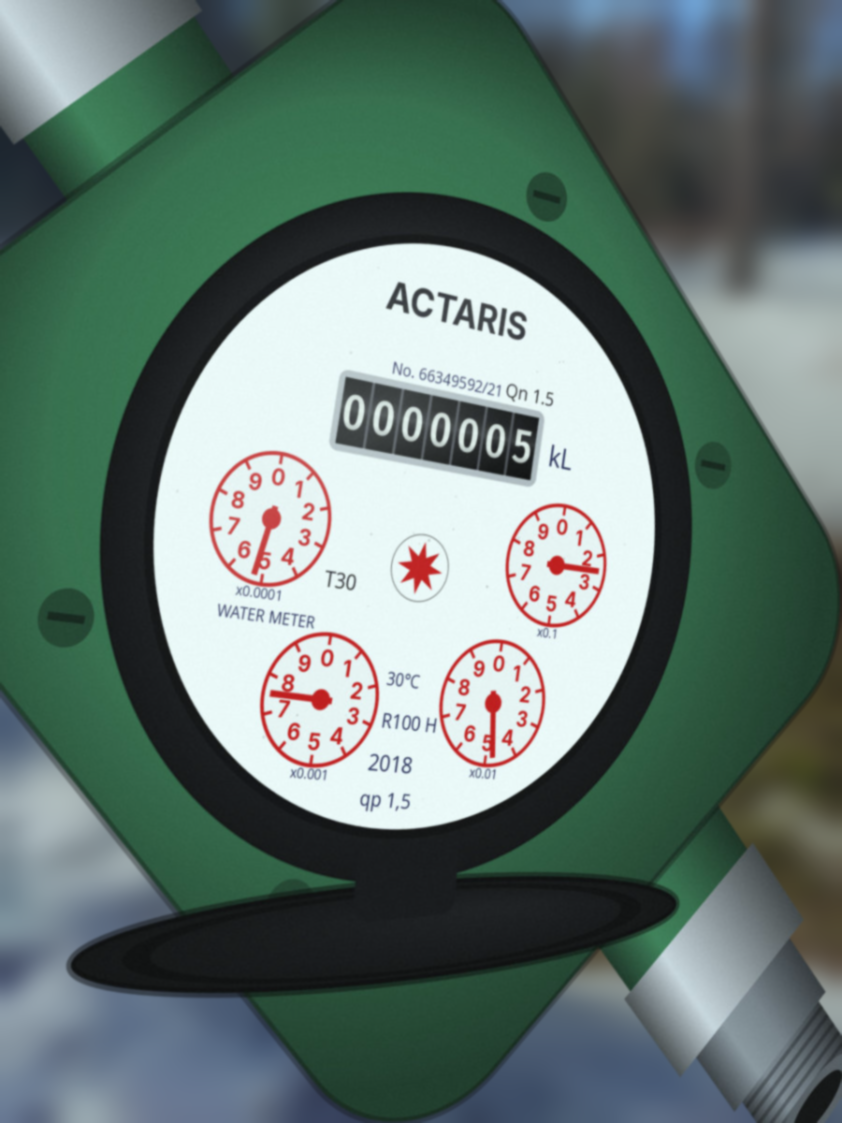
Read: 5.2475kL
